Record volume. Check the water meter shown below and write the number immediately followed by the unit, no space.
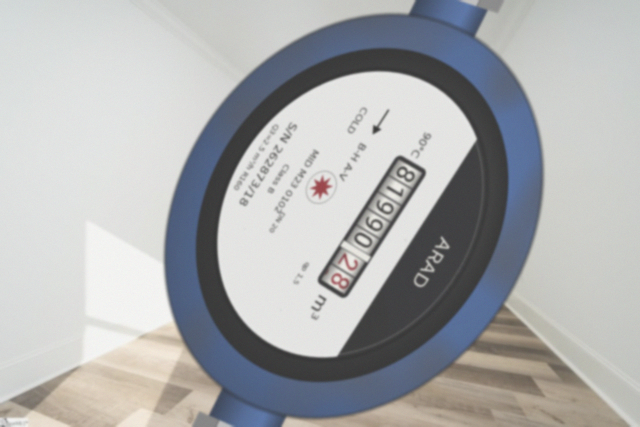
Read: 81990.28m³
